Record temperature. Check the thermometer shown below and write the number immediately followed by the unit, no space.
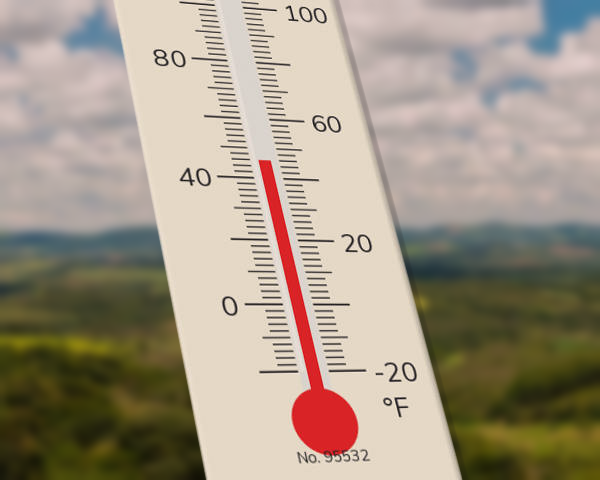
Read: 46°F
